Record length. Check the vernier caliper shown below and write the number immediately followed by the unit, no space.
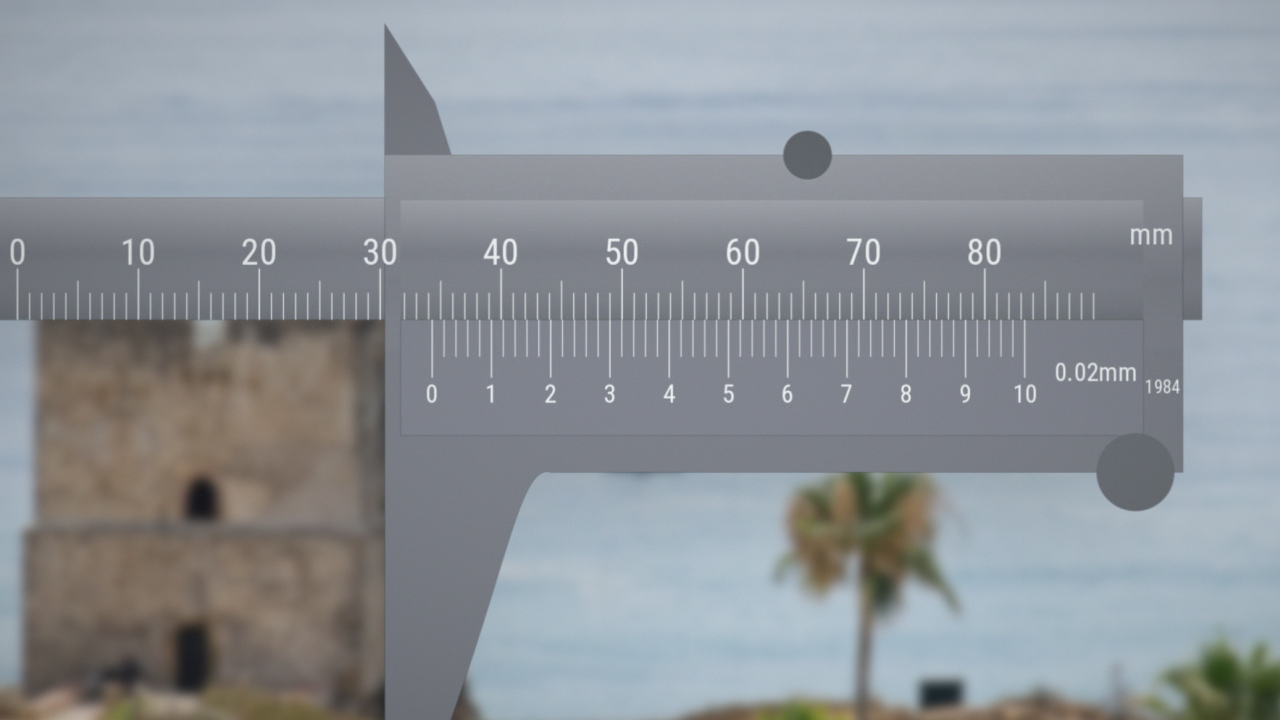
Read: 34.3mm
